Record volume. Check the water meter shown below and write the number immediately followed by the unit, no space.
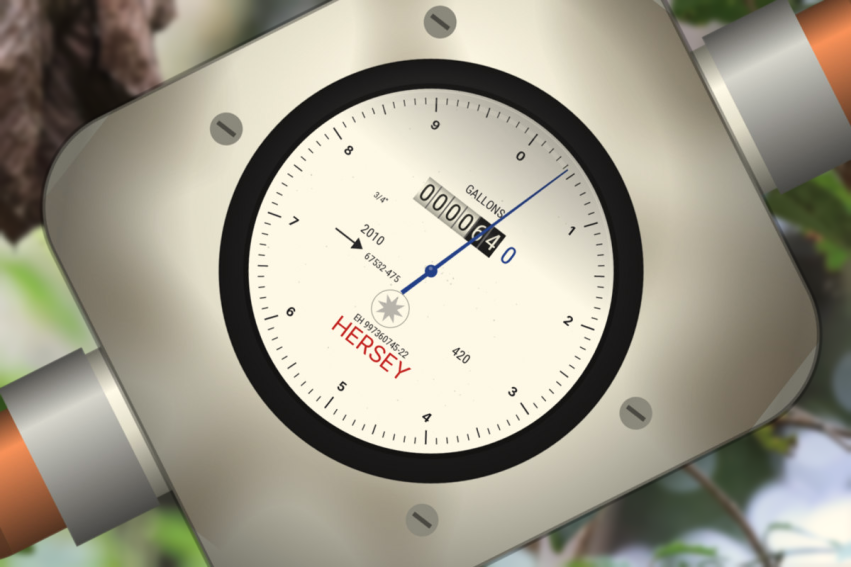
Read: 640.4gal
